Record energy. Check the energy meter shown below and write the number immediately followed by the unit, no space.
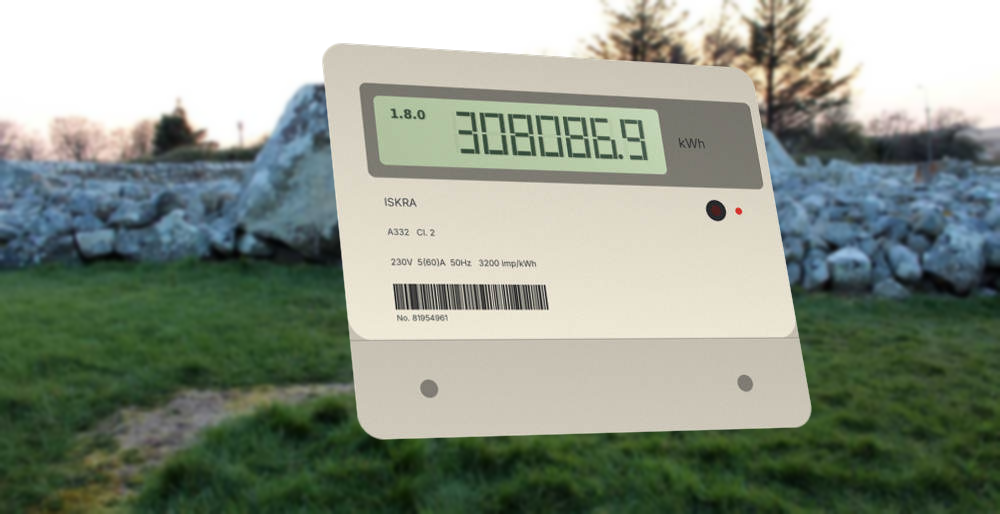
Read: 308086.9kWh
